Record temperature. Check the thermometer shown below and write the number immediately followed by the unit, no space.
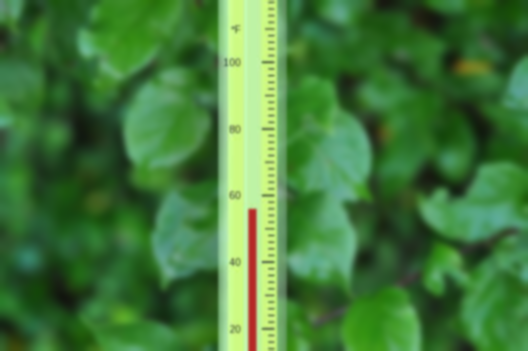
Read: 56°F
